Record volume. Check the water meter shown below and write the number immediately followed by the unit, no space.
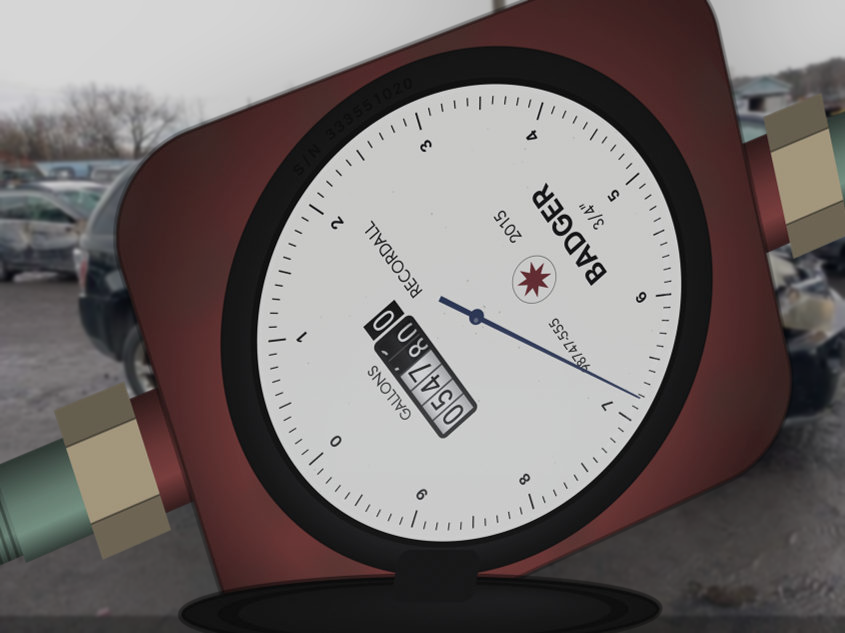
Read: 547796.8gal
